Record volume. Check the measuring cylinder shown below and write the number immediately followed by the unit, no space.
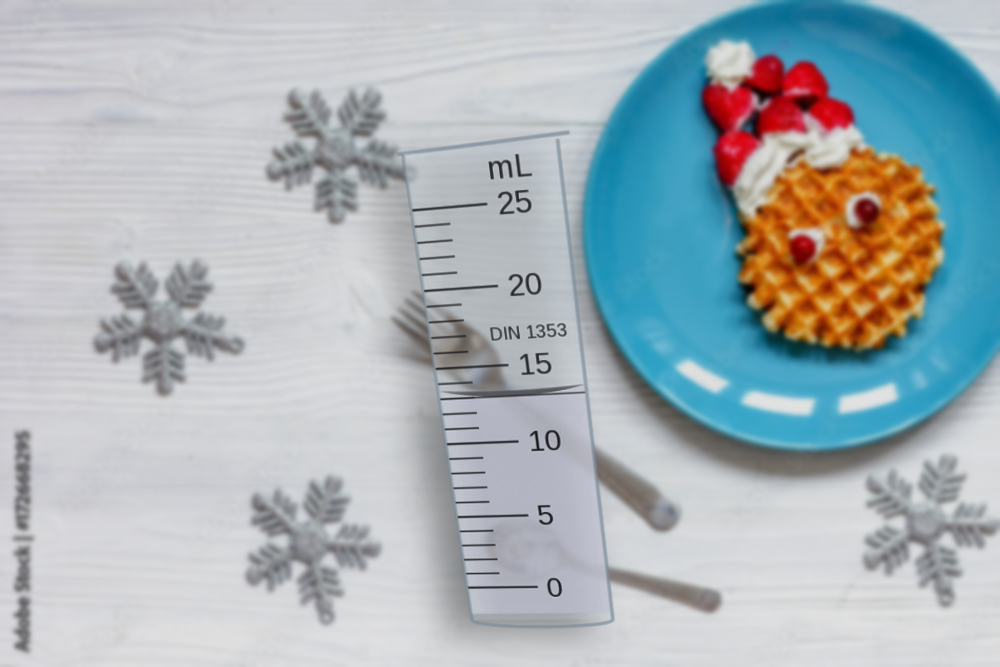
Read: 13mL
